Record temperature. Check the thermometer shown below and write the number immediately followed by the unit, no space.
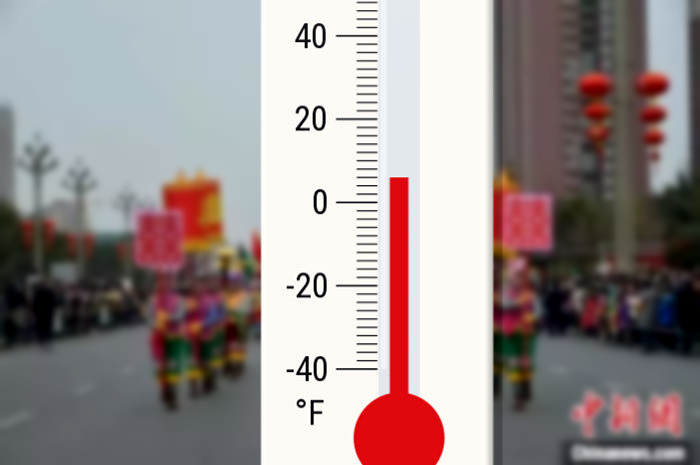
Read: 6°F
